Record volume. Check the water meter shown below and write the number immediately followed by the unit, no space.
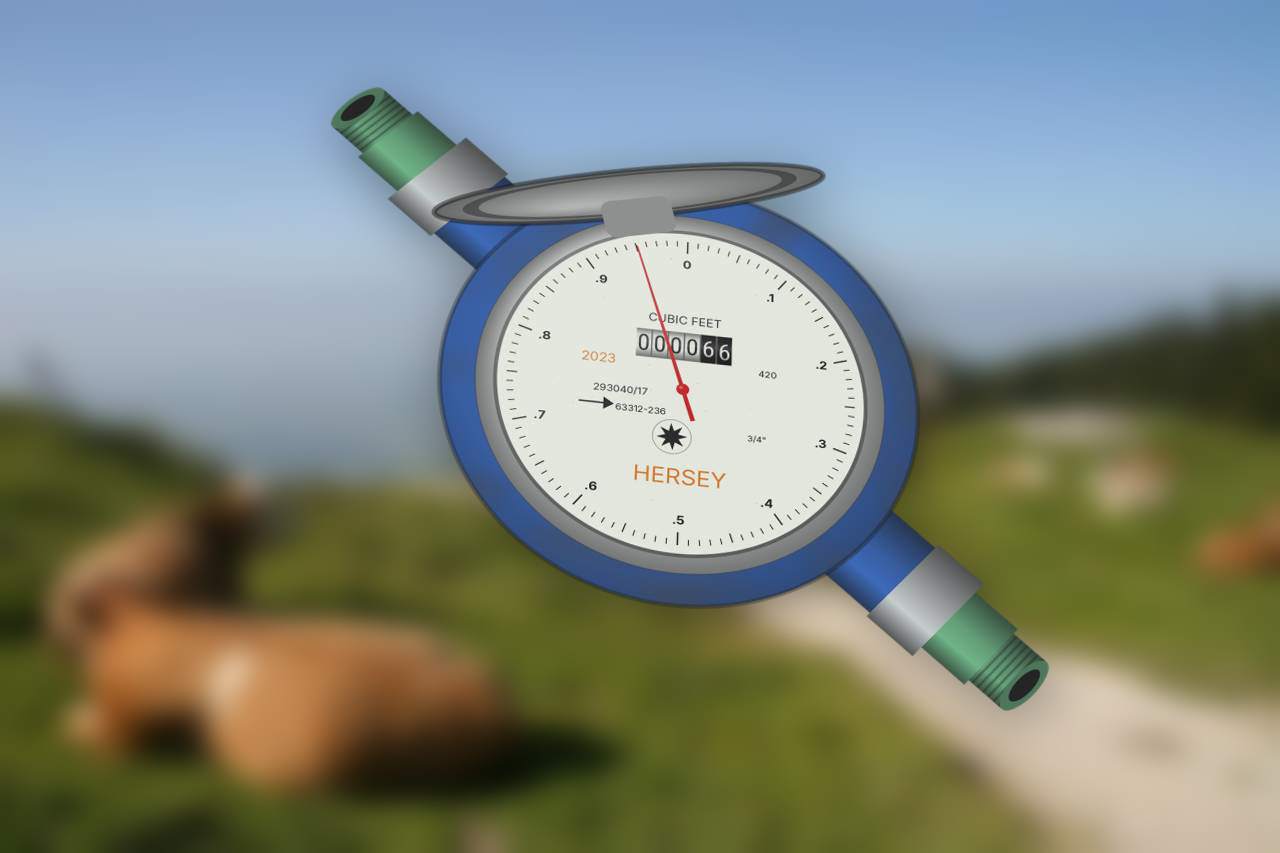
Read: 65.95ft³
